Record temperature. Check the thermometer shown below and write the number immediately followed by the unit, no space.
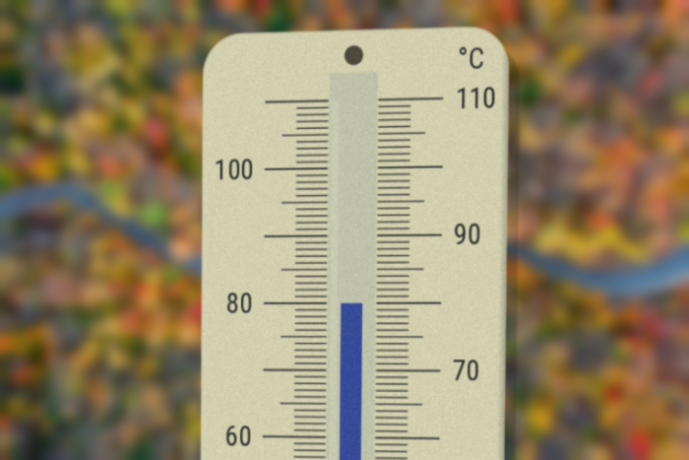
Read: 80°C
